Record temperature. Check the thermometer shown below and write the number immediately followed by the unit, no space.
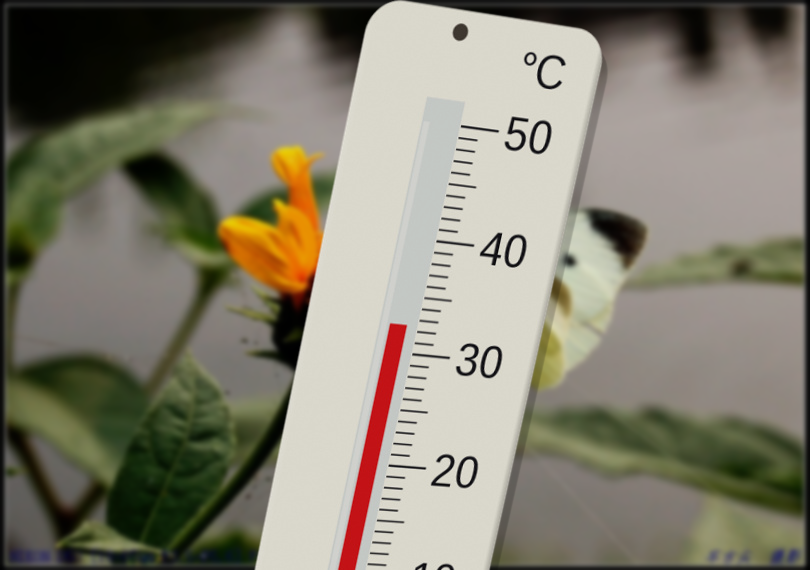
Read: 32.5°C
